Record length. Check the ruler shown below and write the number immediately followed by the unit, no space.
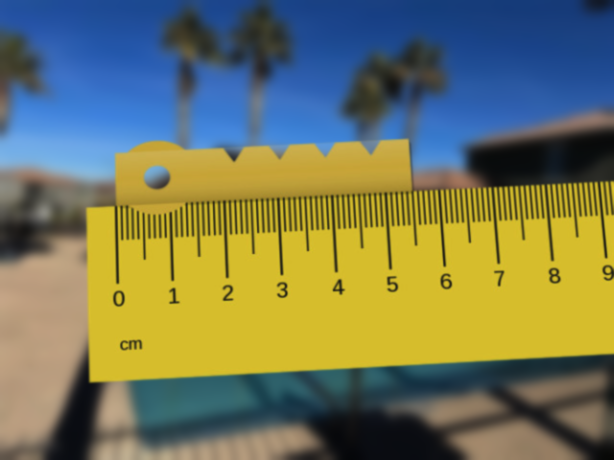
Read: 5.5cm
